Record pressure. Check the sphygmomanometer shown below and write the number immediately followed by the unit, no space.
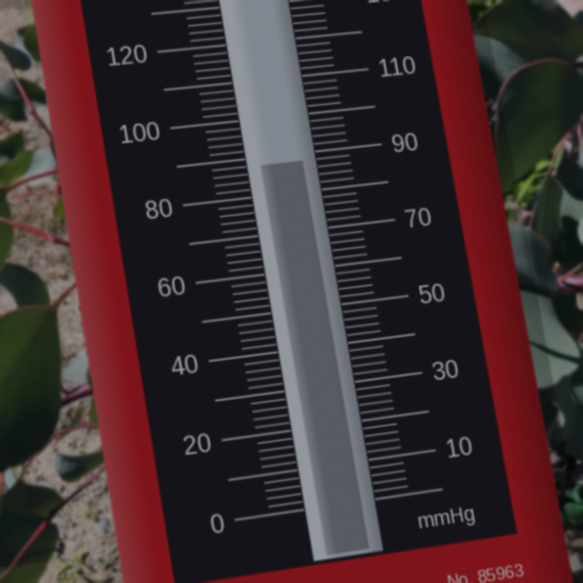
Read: 88mmHg
